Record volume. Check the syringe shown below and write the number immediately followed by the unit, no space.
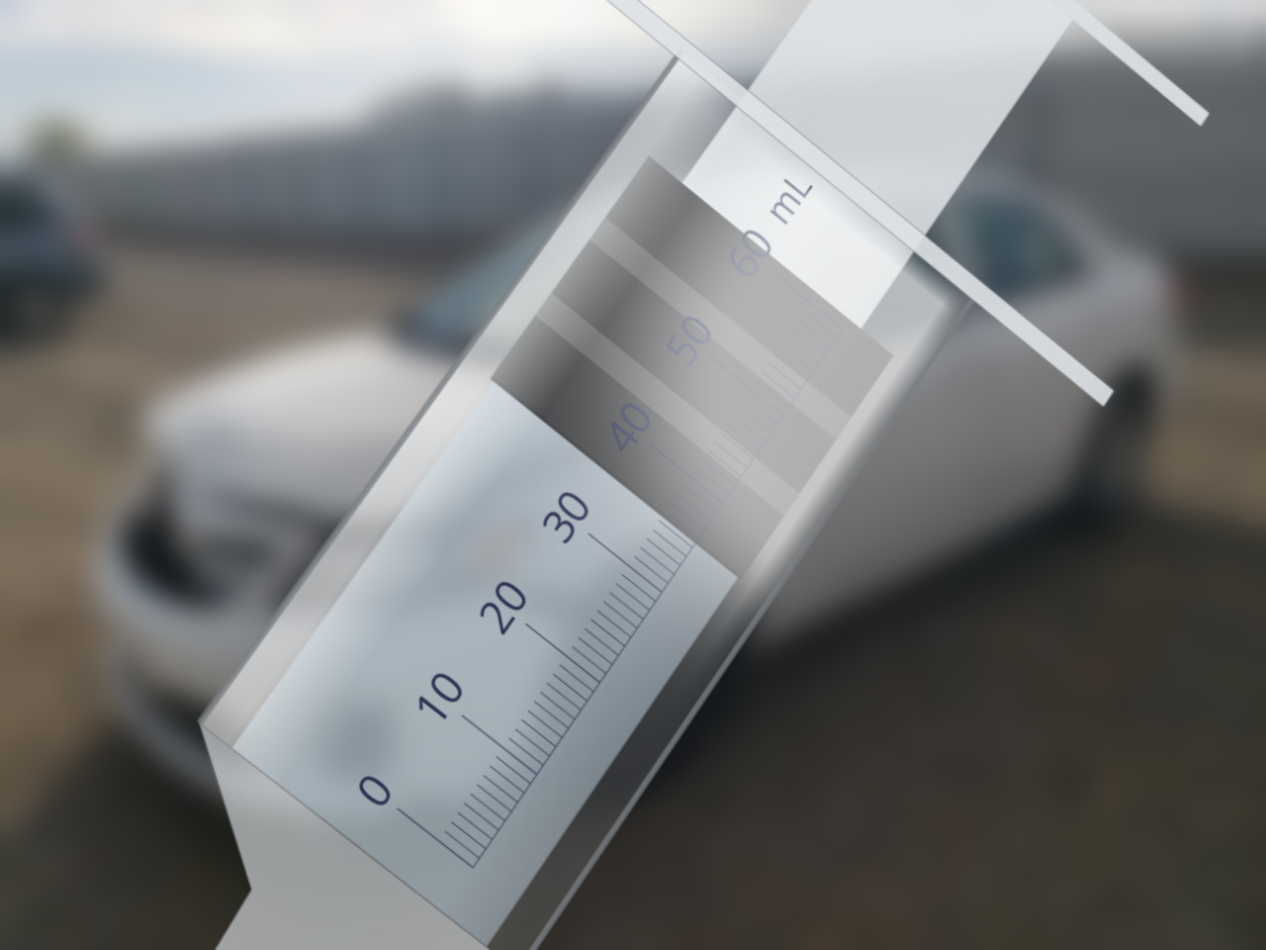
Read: 35.5mL
